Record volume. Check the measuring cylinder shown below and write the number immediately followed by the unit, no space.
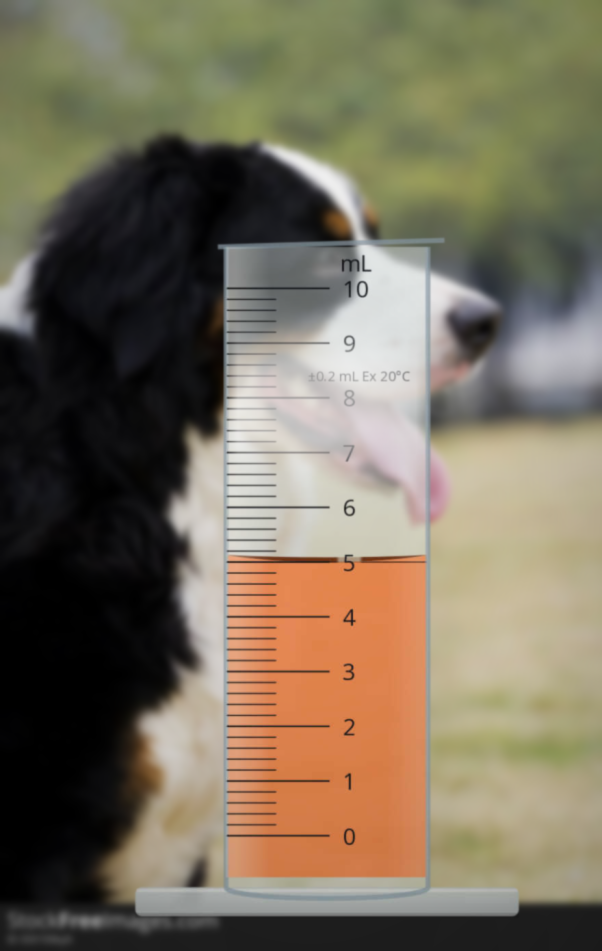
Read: 5mL
